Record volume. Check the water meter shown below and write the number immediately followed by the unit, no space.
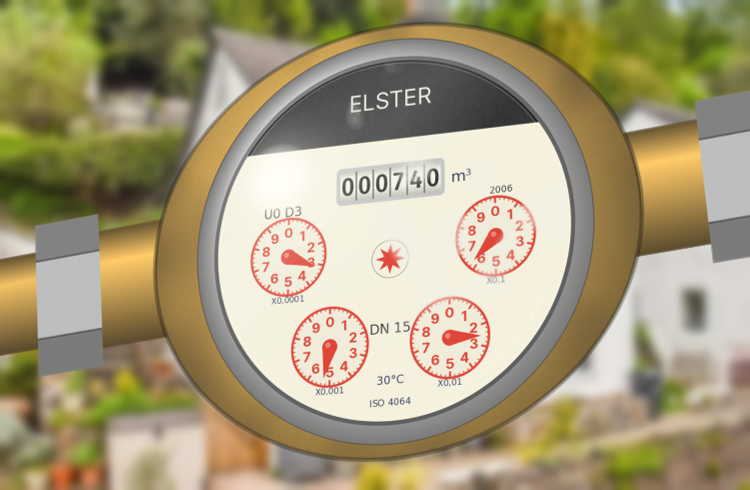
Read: 740.6253m³
